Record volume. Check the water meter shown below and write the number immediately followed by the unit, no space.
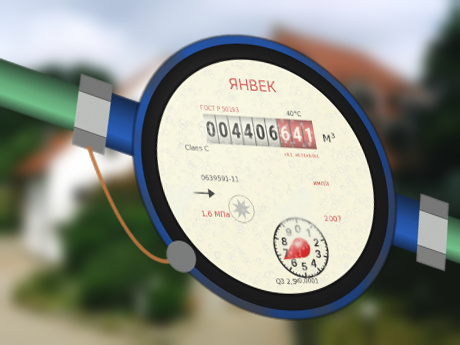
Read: 4406.6416m³
